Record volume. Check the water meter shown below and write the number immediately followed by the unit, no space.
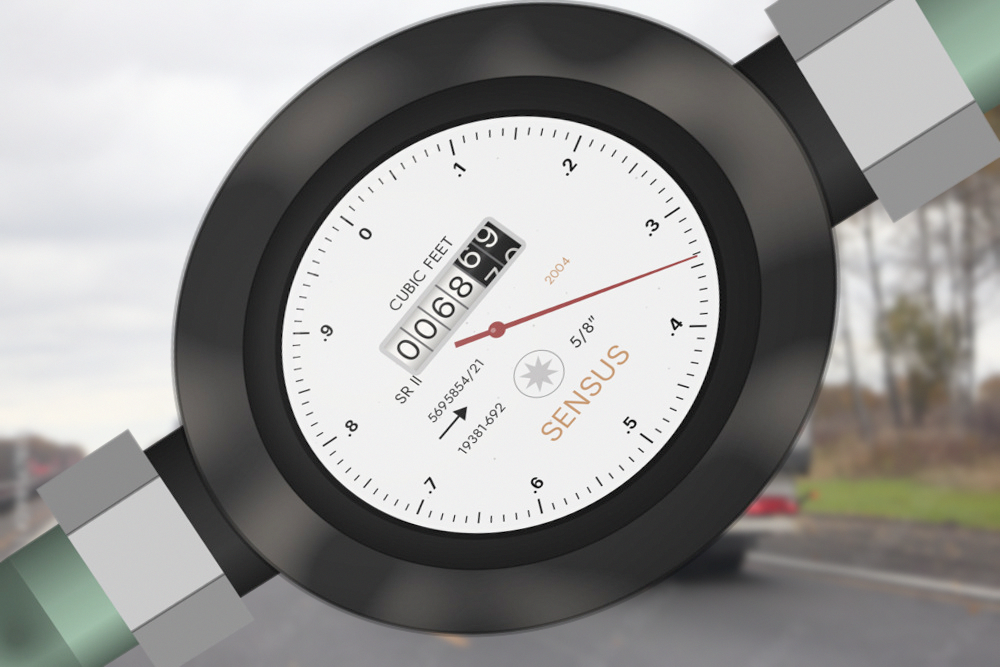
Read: 6869.34ft³
